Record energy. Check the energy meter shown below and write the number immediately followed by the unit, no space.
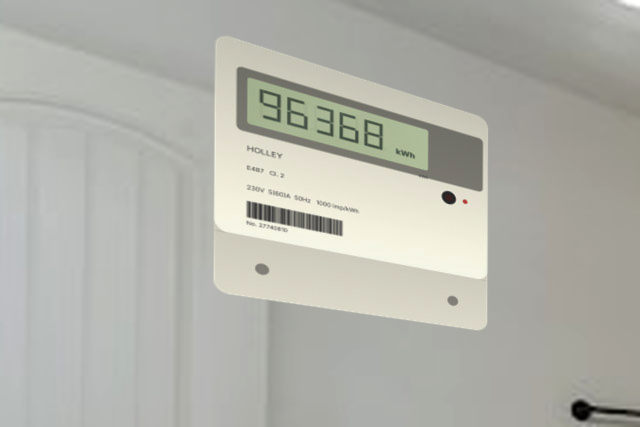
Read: 96368kWh
